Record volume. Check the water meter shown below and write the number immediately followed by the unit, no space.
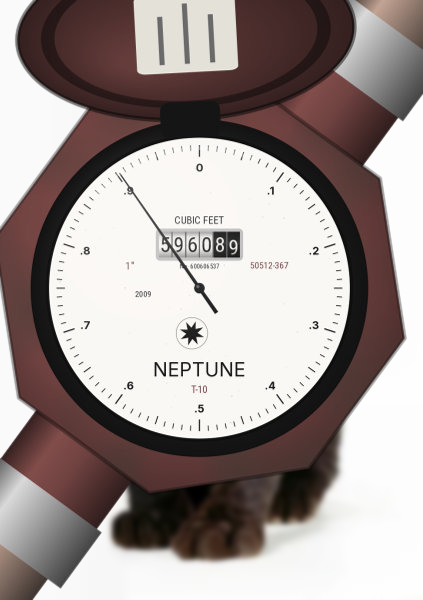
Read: 596088.90ft³
